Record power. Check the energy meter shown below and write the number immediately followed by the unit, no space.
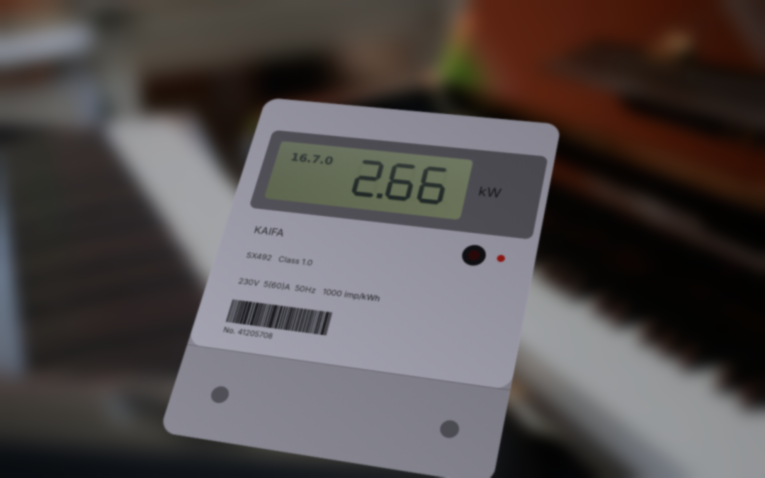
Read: 2.66kW
